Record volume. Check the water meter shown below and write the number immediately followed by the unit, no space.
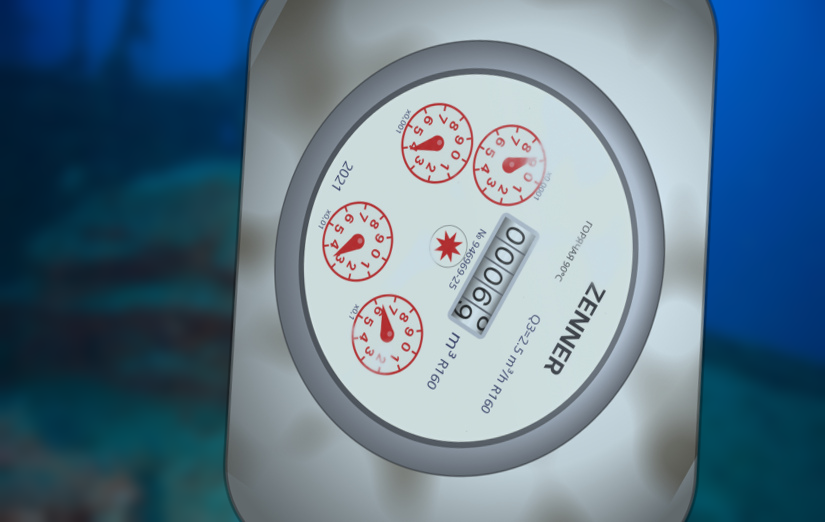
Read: 68.6338m³
